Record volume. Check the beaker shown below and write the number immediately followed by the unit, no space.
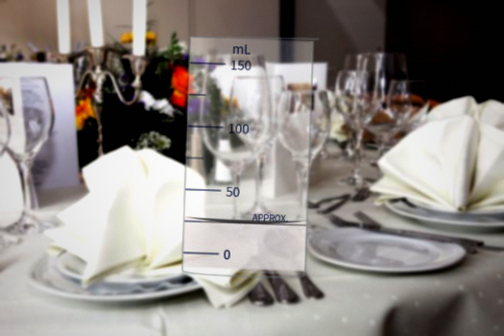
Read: 25mL
